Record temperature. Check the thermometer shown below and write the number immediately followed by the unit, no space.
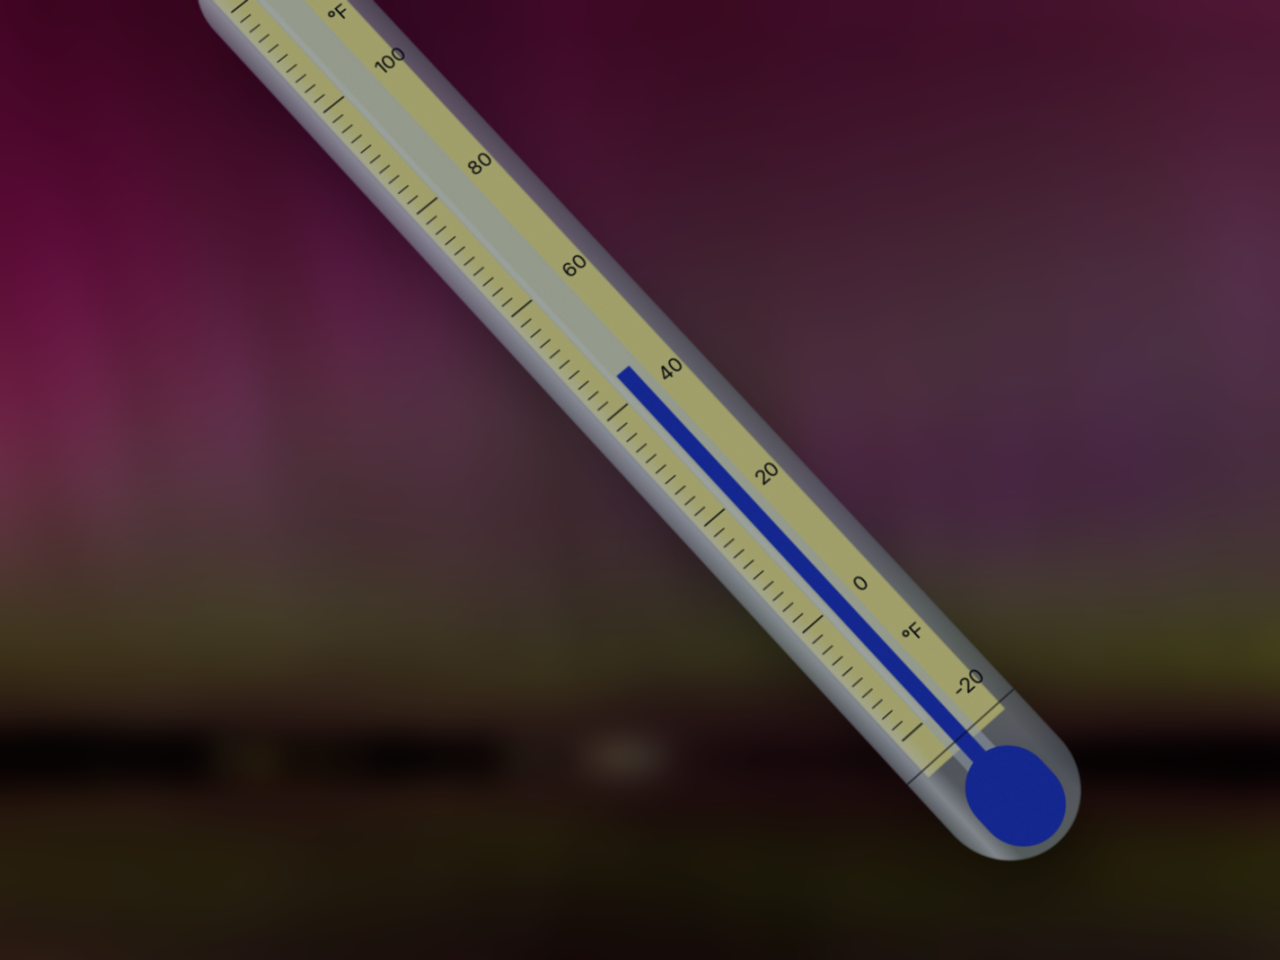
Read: 44°F
